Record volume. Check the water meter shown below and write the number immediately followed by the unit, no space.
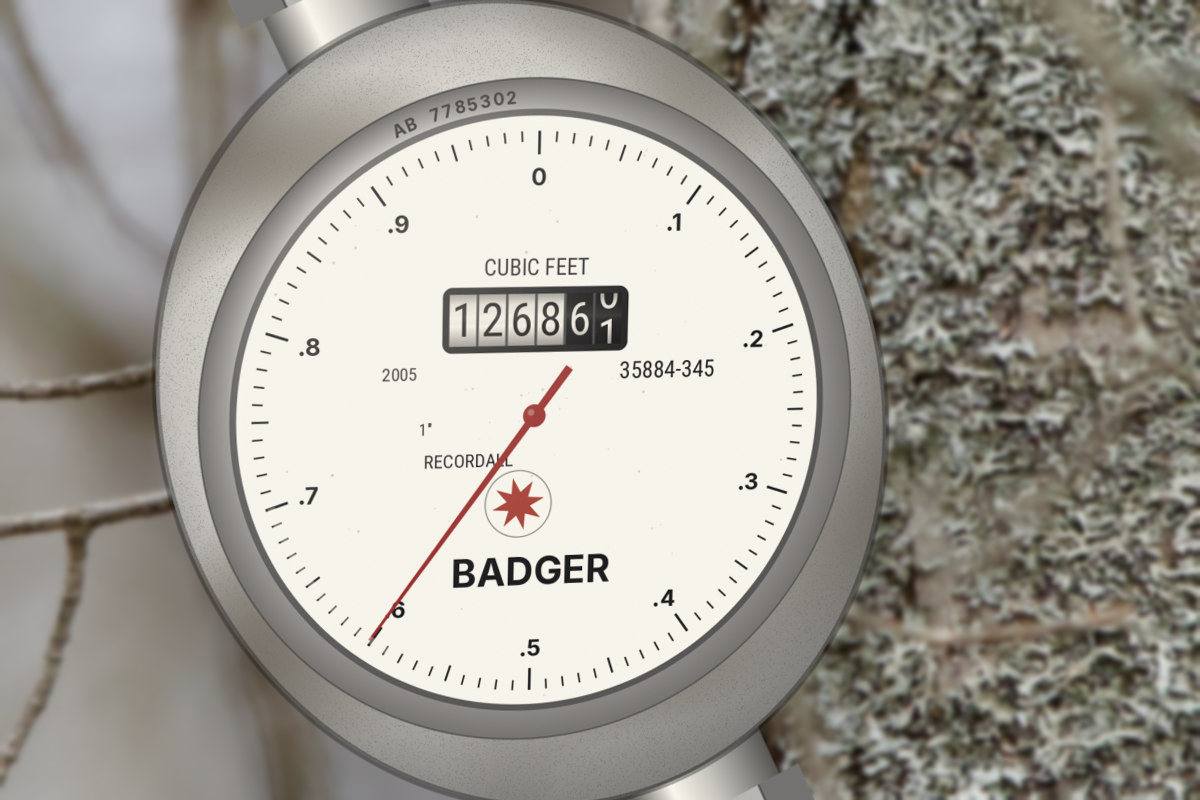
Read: 126860.60ft³
